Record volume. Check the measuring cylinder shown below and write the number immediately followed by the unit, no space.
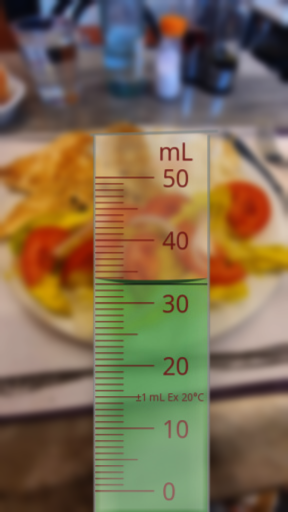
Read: 33mL
